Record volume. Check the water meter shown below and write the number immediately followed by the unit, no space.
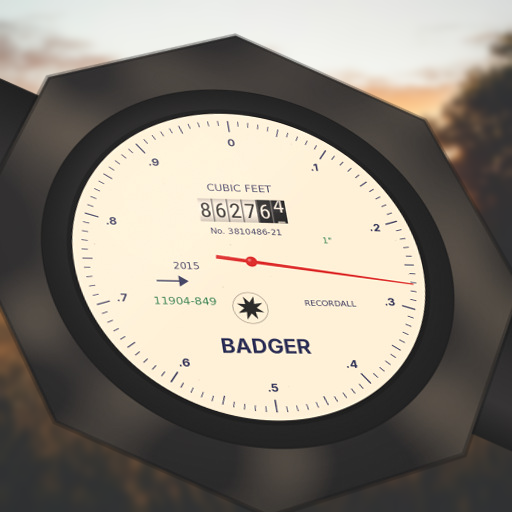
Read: 862764.27ft³
